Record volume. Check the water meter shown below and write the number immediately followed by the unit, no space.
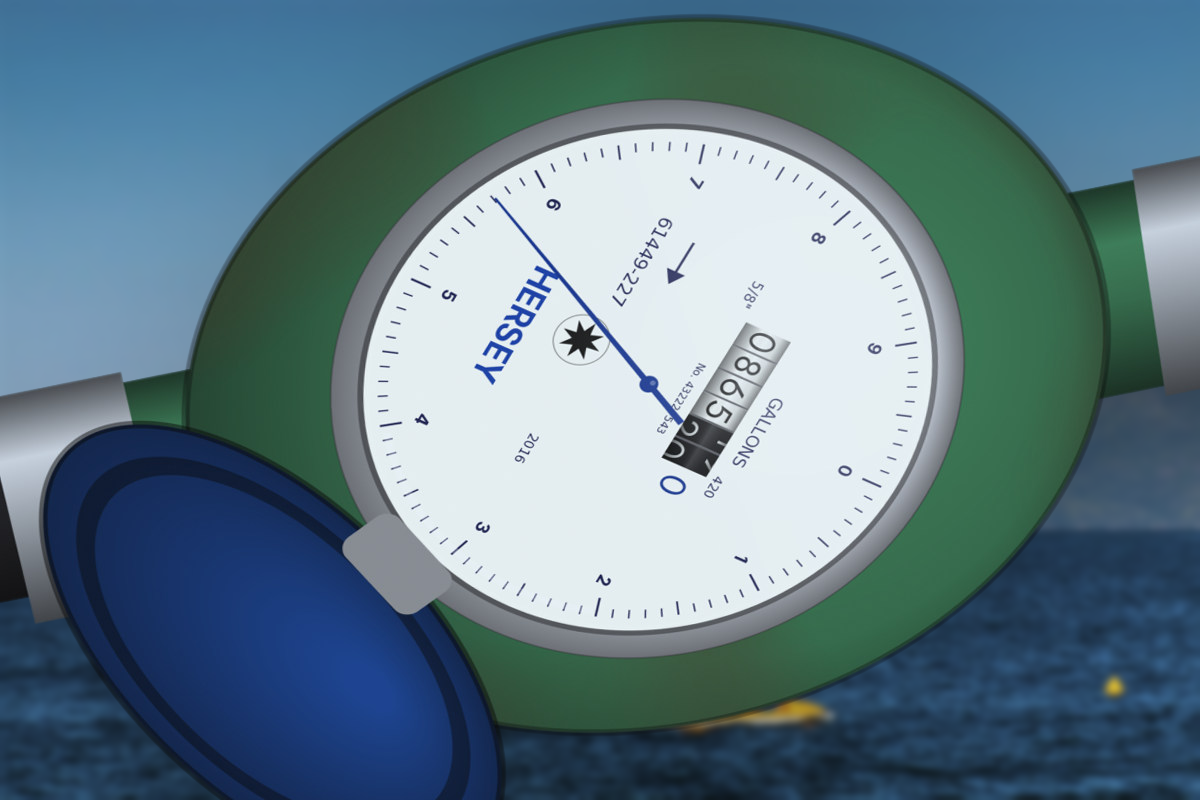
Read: 865195.7gal
